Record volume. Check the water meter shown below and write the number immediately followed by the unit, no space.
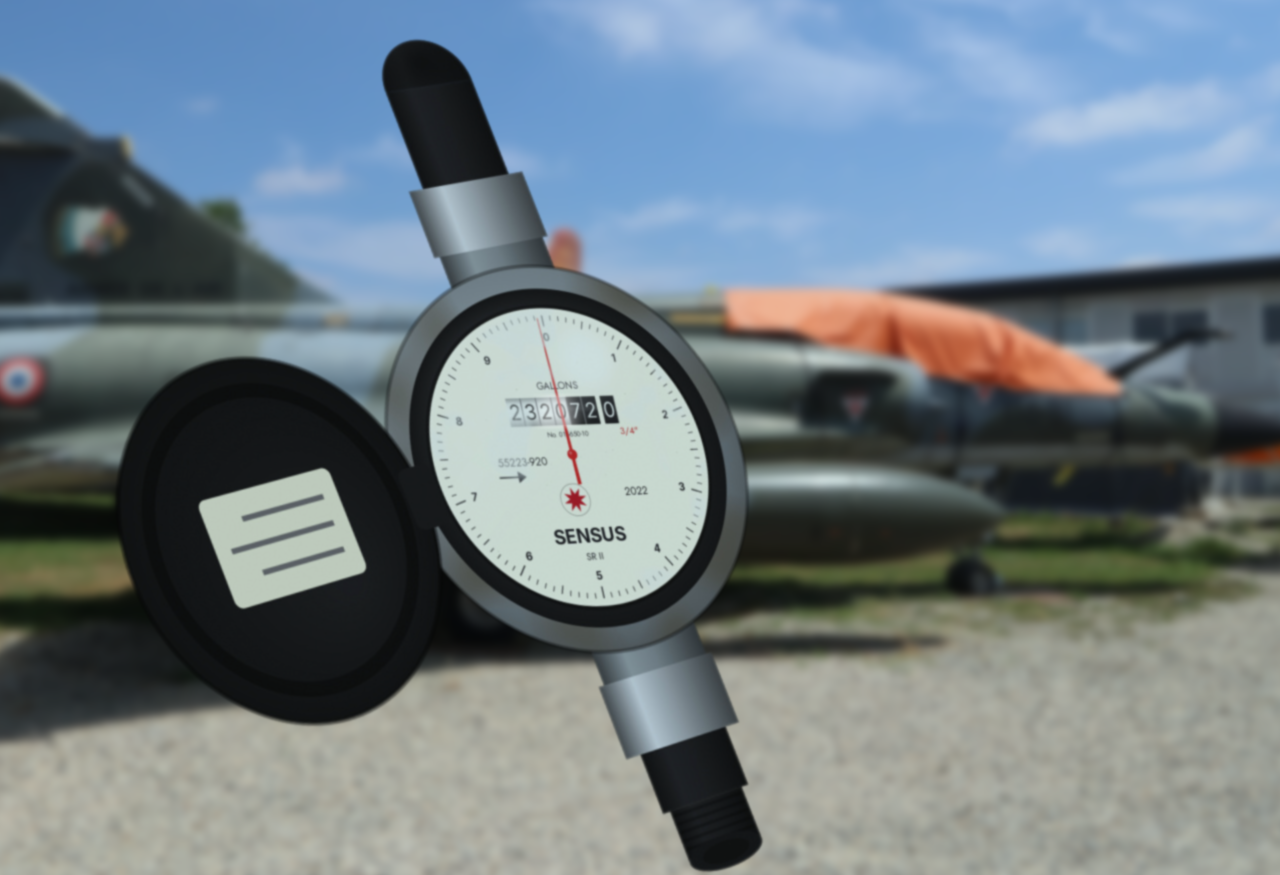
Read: 2320719.9gal
